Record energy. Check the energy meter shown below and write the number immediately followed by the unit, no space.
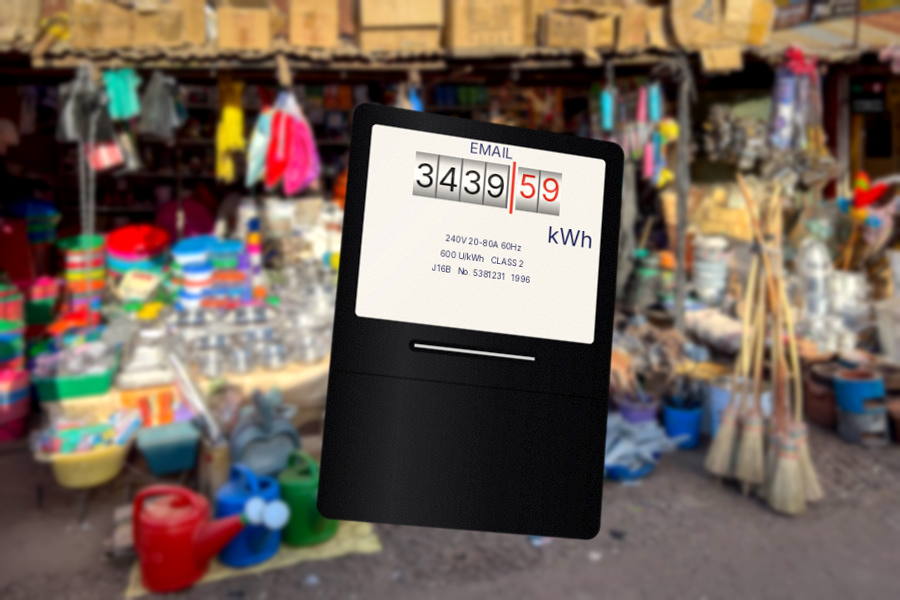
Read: 3439.59kWh
